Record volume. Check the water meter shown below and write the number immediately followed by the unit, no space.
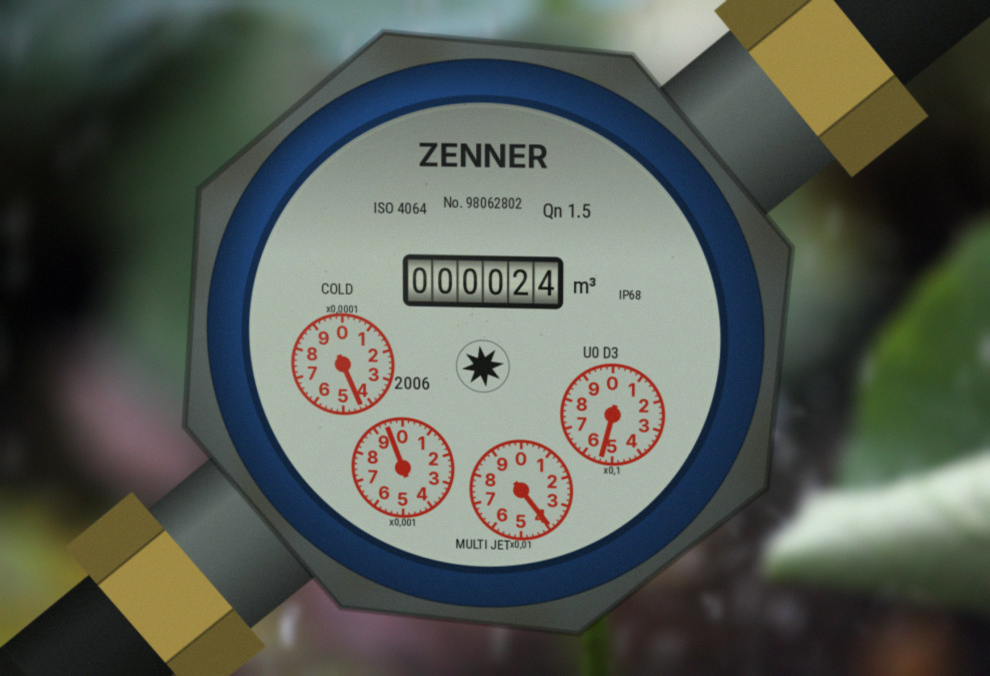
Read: 24.5394m³
